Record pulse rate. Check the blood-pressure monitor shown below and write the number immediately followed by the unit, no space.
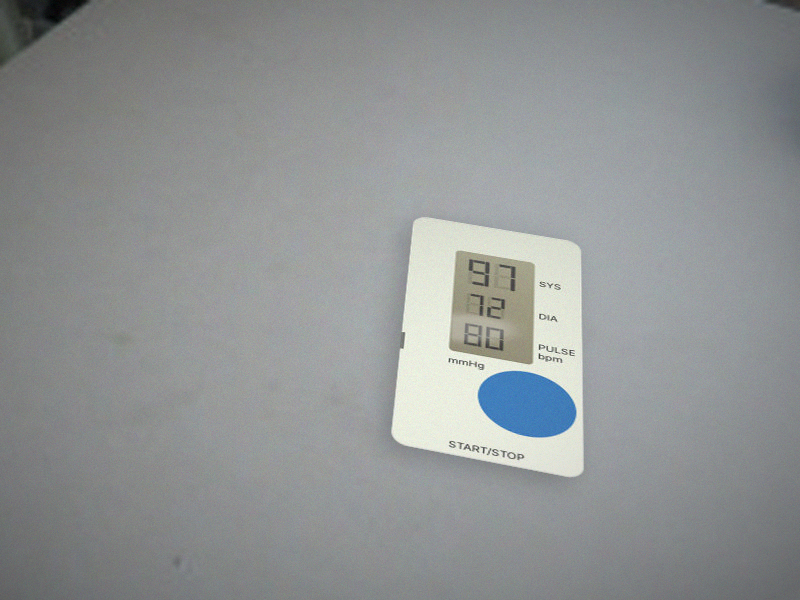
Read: 80bpm
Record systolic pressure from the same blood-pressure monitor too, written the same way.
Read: 97mmHg
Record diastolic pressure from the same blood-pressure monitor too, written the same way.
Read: 72mmHg
